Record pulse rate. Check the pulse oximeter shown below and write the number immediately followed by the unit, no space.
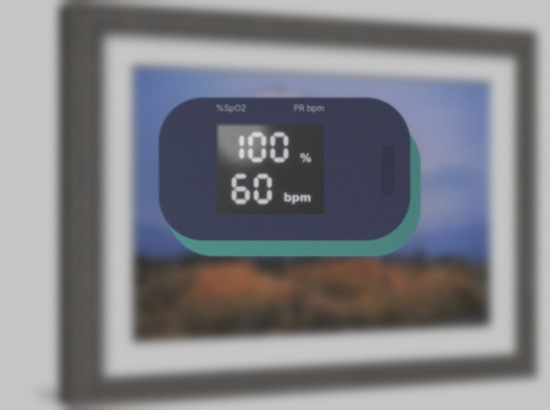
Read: 60bpm
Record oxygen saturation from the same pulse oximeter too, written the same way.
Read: 100%
